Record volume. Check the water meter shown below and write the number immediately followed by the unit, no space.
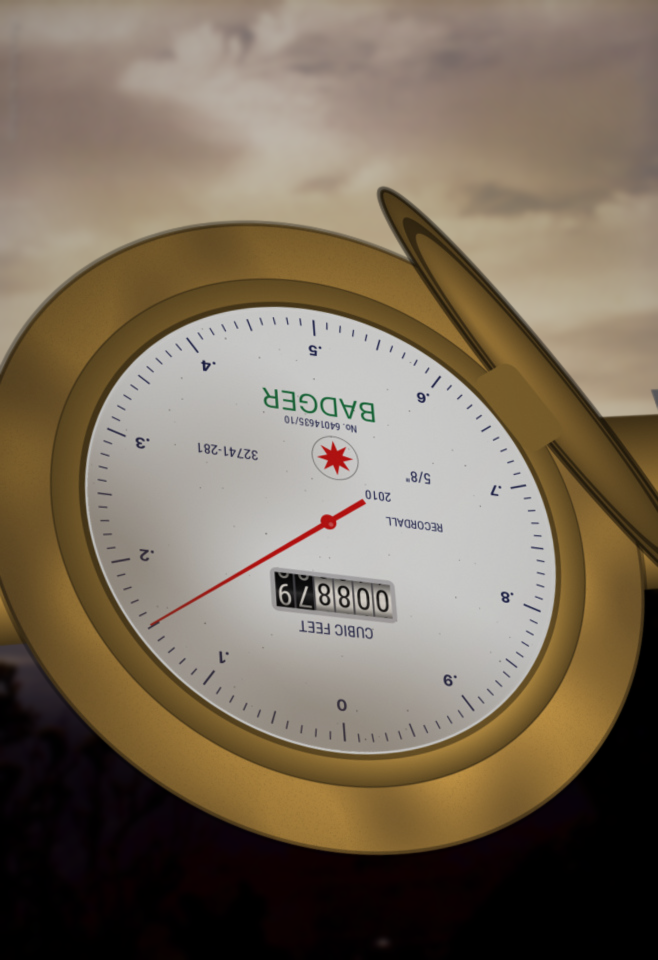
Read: 8879.15ft³
